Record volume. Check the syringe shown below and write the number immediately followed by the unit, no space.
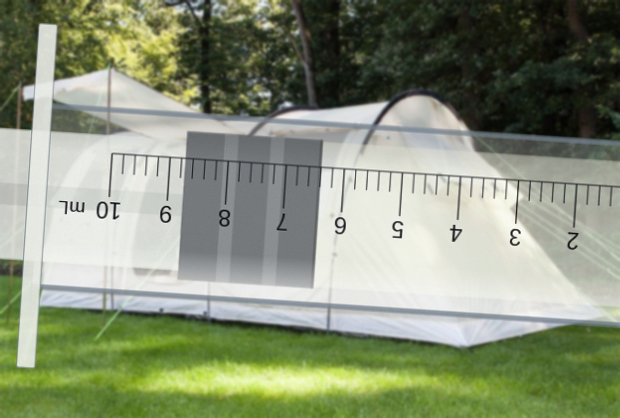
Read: 6.4mL
